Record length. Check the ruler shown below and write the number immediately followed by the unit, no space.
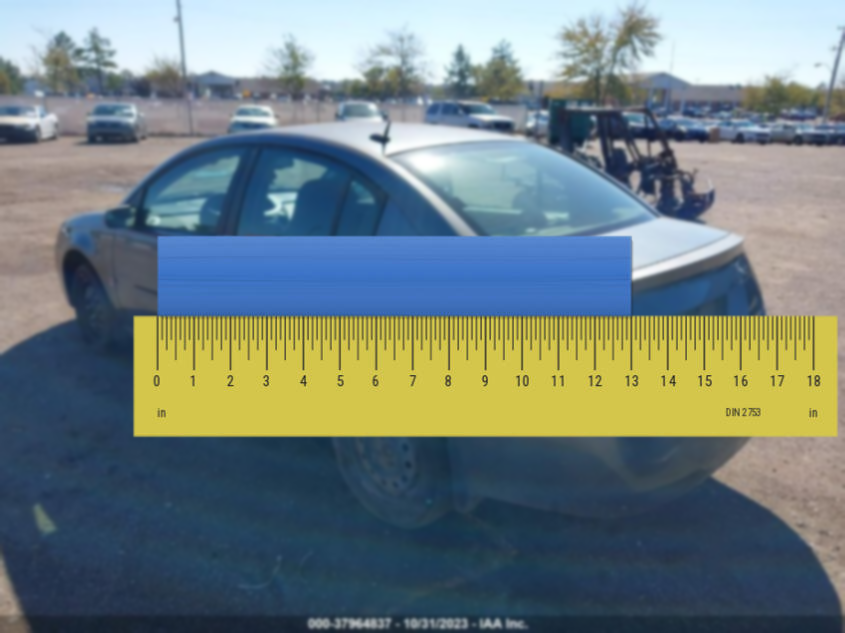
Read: 13in
